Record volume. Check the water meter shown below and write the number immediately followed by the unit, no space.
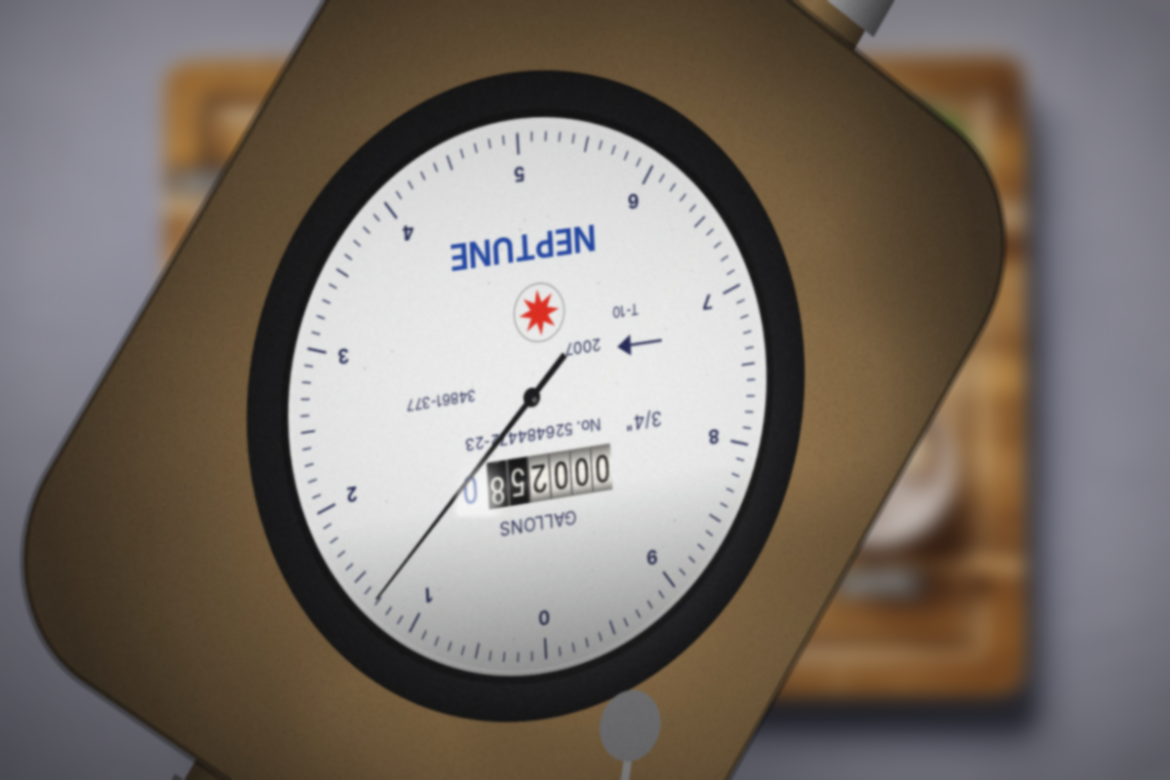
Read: 2581.3gal
